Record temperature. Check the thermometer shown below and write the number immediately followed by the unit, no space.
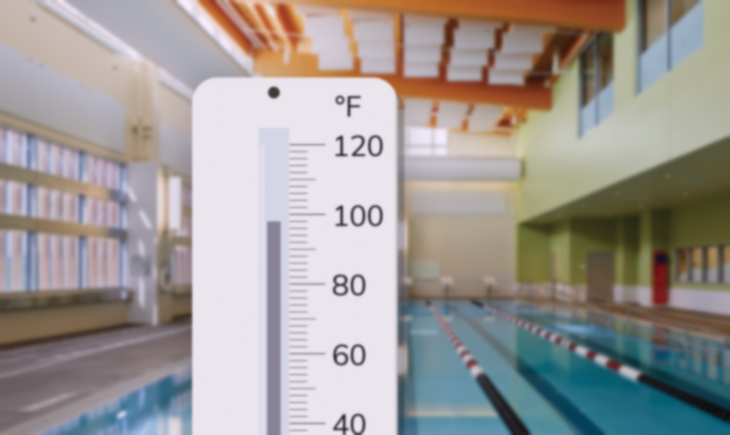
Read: 98°F
